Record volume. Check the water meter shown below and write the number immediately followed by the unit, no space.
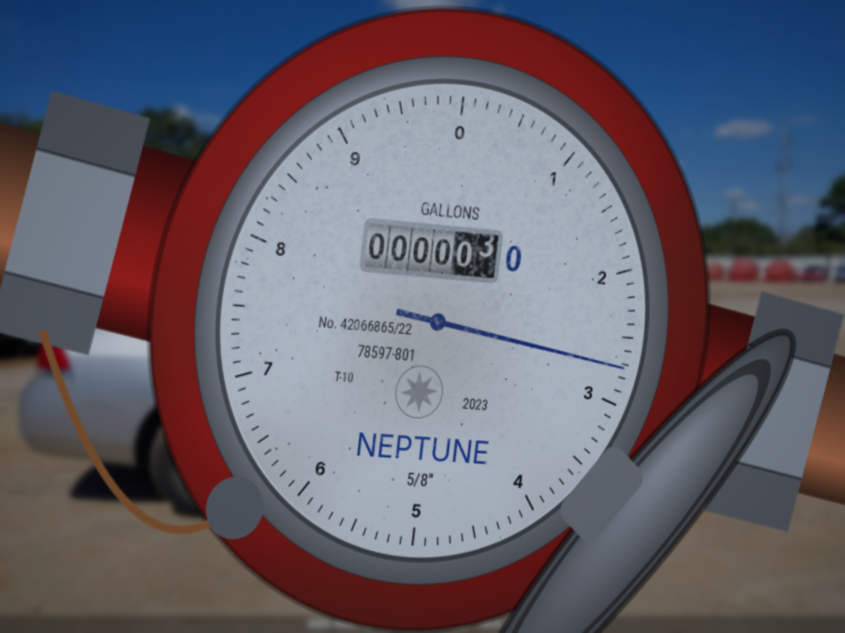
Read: 32.7gal
